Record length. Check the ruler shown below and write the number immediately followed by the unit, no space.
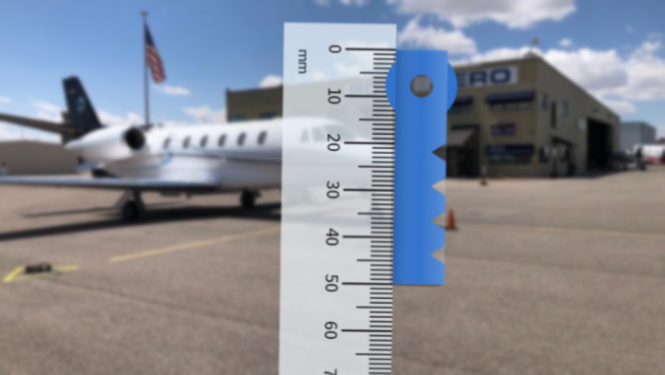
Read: 50mm
